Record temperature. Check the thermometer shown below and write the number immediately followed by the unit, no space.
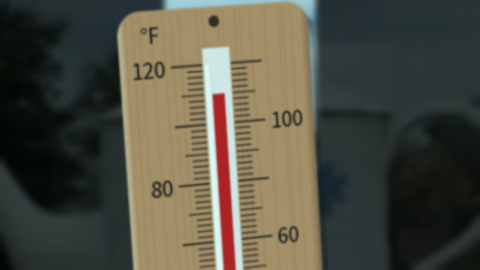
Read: 110°F
